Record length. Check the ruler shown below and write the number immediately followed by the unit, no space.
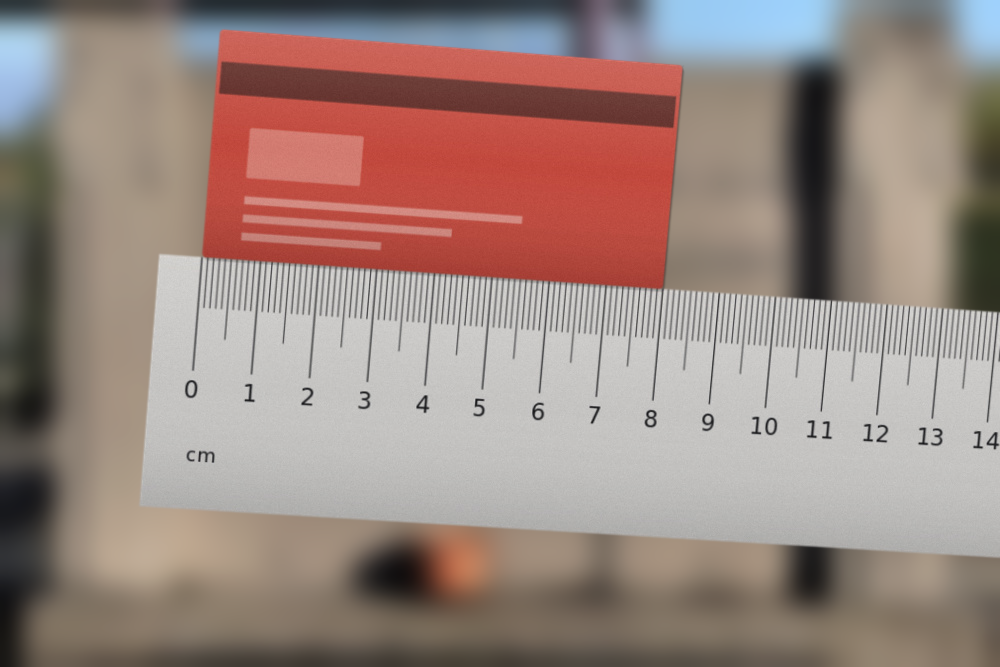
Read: 8cm
